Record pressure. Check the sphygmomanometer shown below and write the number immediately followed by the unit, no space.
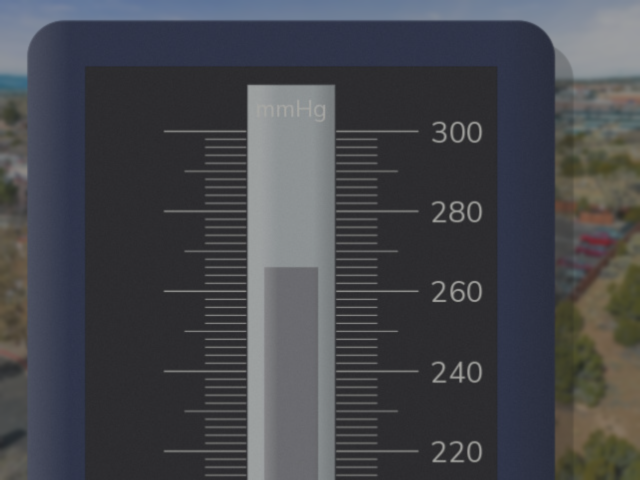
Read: 266mmHg
